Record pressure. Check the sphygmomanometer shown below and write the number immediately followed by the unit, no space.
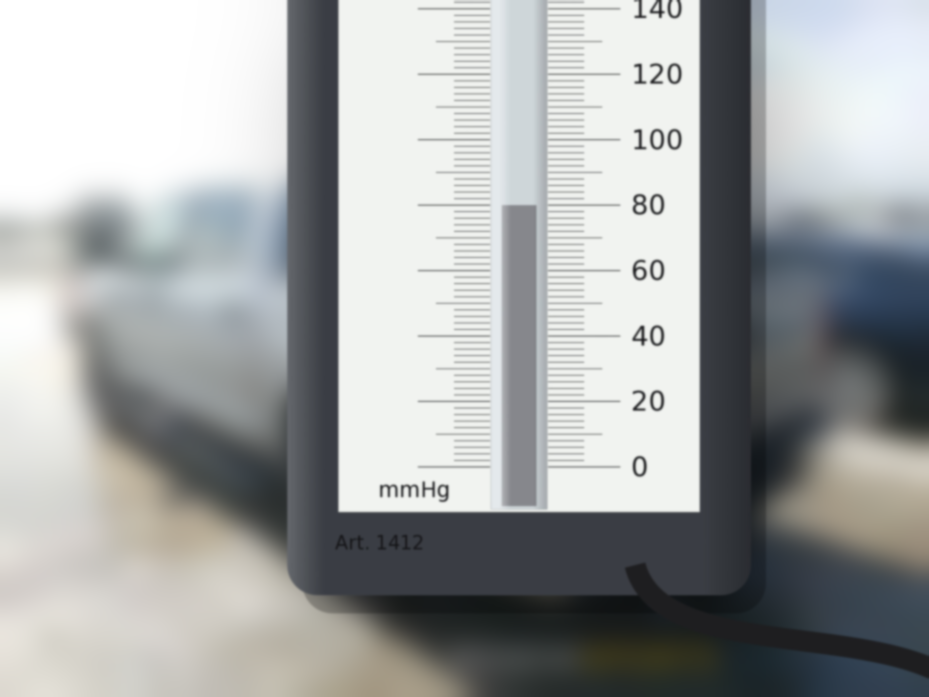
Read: 80mmHg
